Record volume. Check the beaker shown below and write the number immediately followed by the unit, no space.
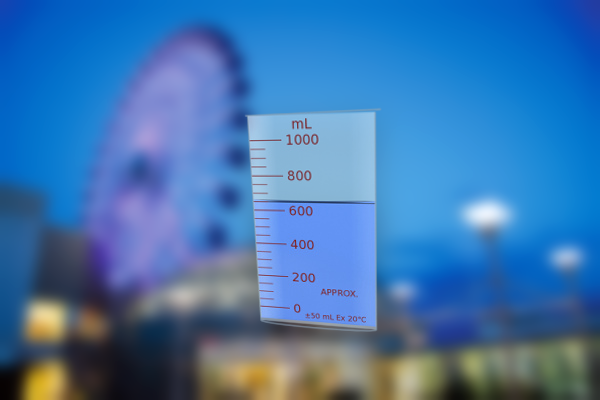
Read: 650mL
